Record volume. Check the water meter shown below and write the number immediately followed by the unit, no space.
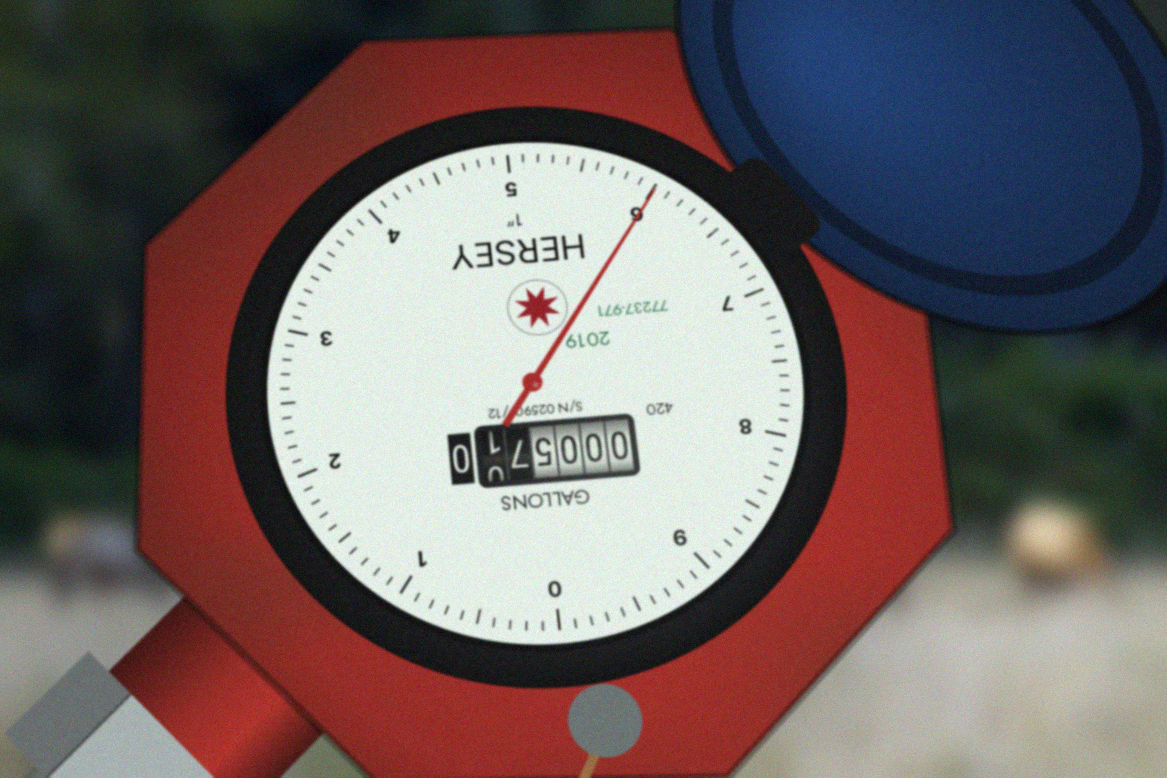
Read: 5706.0gal
